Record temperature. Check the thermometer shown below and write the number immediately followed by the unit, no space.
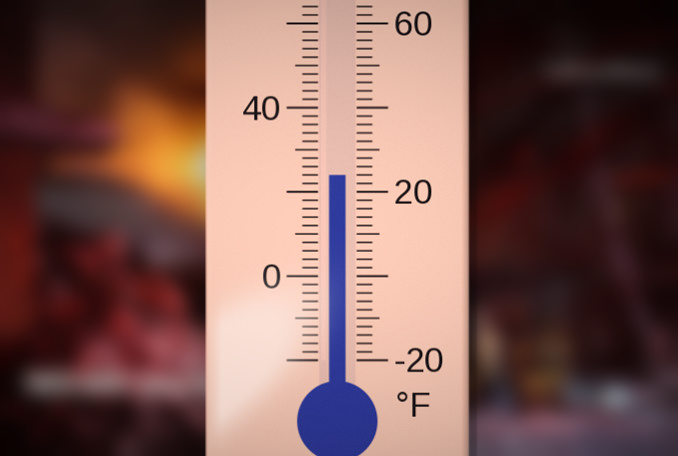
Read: 24°F
